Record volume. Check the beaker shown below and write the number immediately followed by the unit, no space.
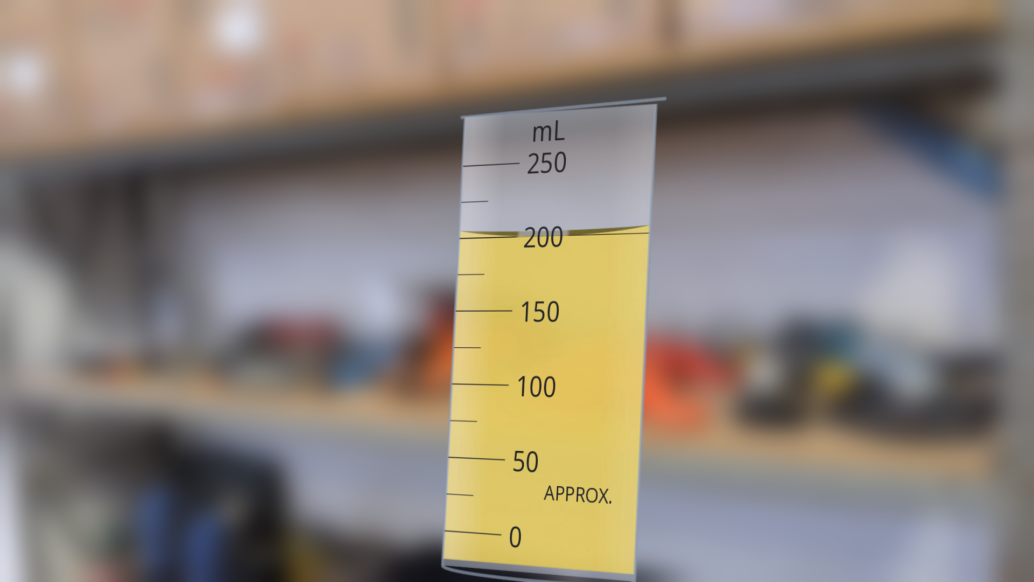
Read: 200mL
